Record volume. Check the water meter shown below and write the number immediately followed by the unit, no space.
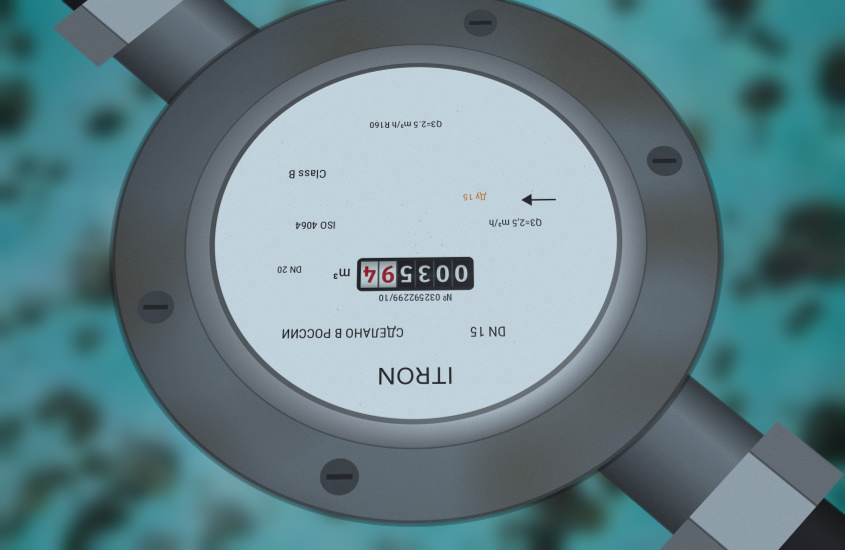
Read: 35.94m³
